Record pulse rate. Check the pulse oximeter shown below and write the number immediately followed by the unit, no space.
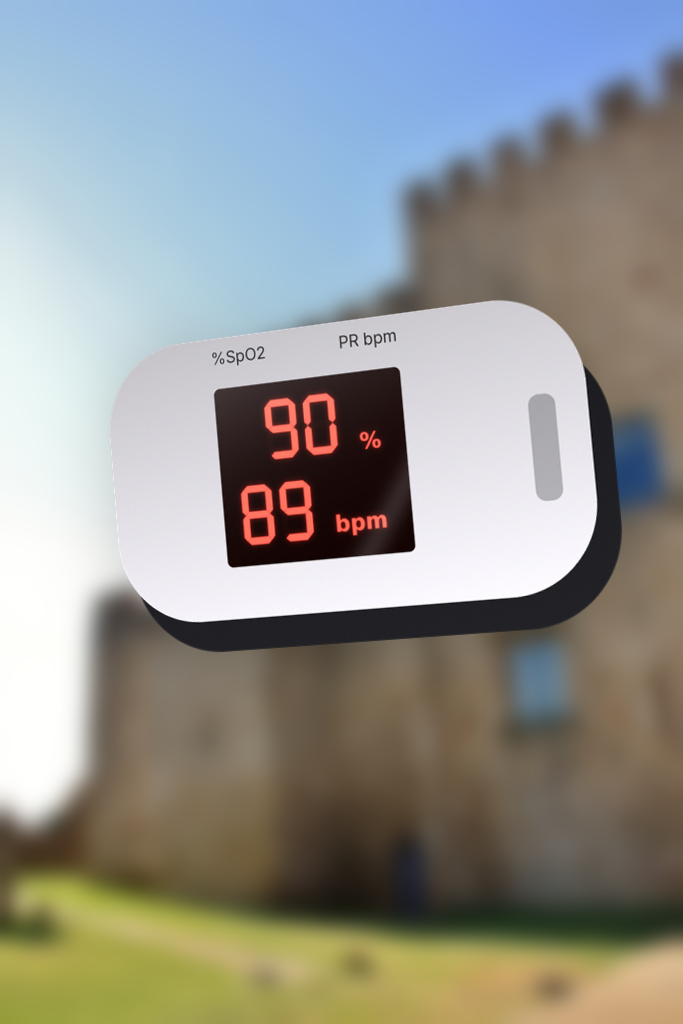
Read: 89bpm
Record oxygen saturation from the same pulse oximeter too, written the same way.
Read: 90%
